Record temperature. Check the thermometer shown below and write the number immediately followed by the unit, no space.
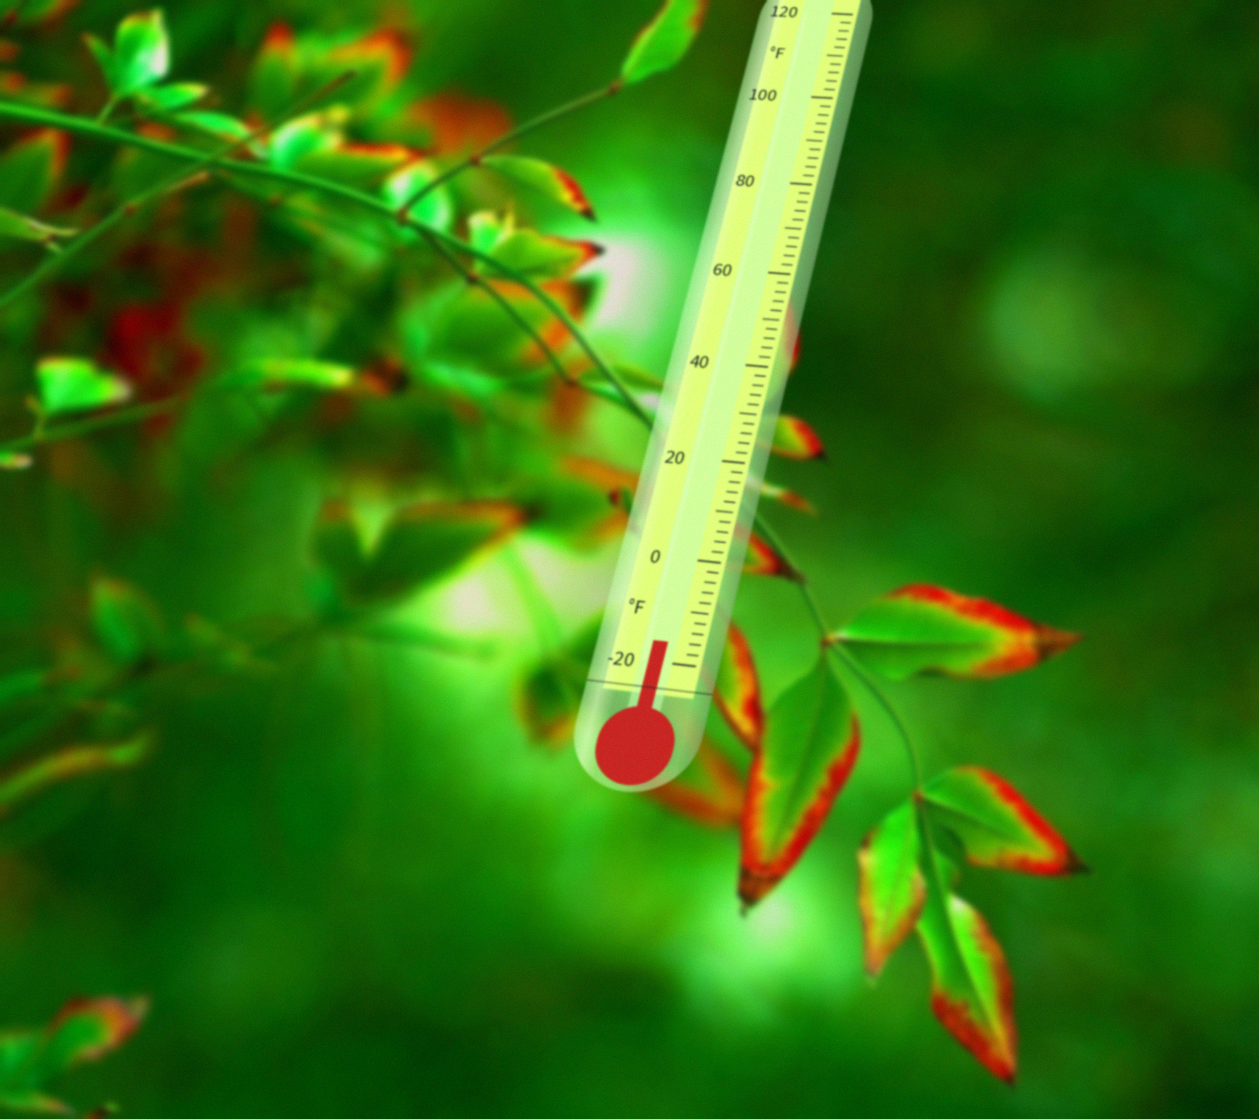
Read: -16°F
